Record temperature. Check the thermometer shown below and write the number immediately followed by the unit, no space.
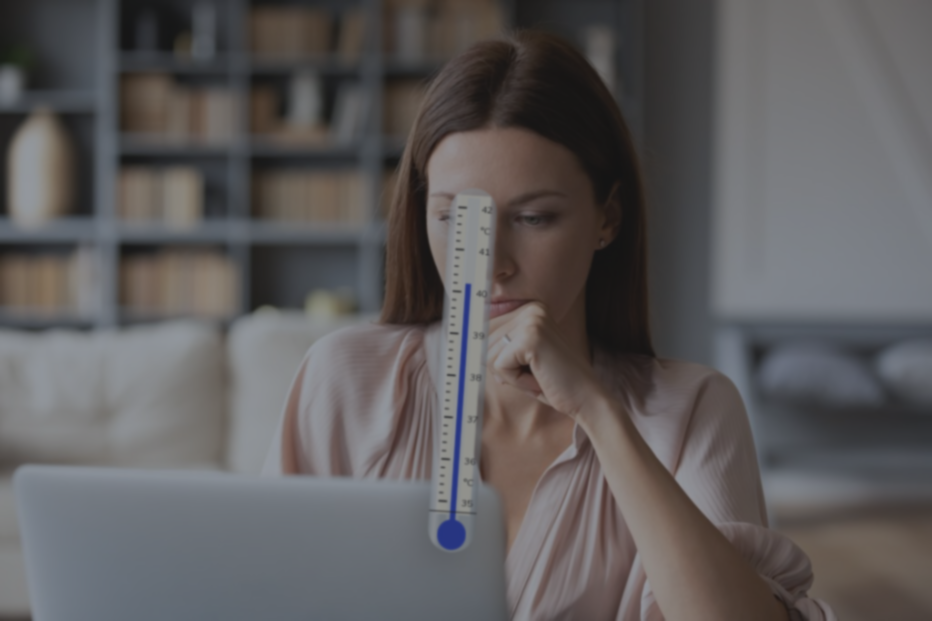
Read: 40.2°C
